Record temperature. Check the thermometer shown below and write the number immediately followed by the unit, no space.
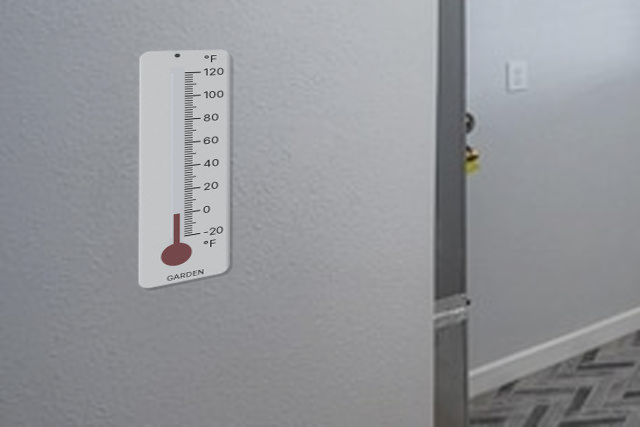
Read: 0°F
